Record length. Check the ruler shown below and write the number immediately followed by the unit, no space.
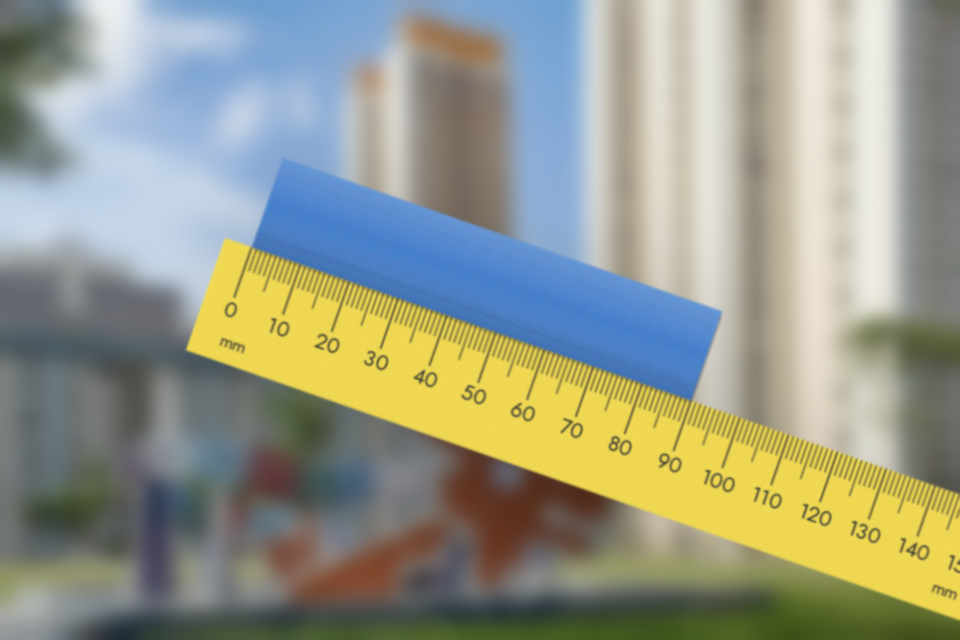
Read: 90mm
